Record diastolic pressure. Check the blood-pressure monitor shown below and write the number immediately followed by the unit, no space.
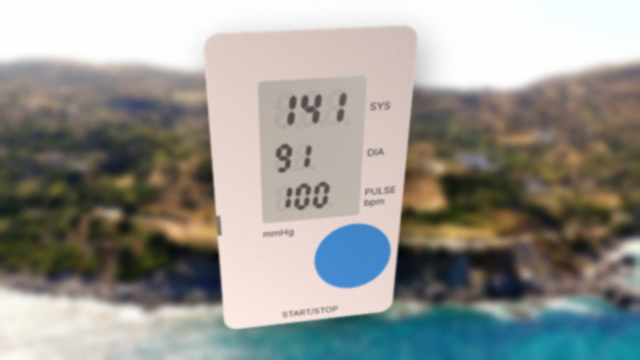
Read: 91mmHg
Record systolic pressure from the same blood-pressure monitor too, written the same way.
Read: 141mmHg
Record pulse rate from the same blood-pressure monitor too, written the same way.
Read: 100bpm
